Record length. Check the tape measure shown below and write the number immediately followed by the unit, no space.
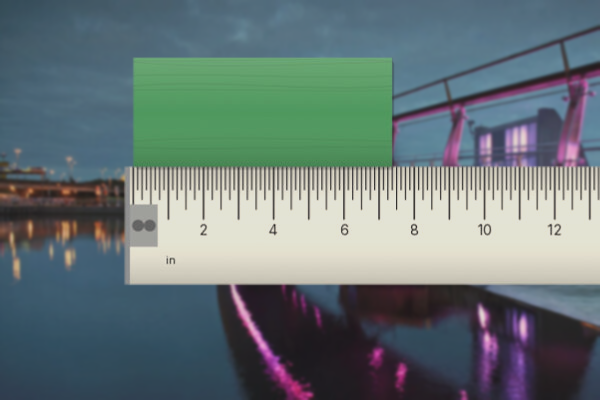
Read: 7.375in
